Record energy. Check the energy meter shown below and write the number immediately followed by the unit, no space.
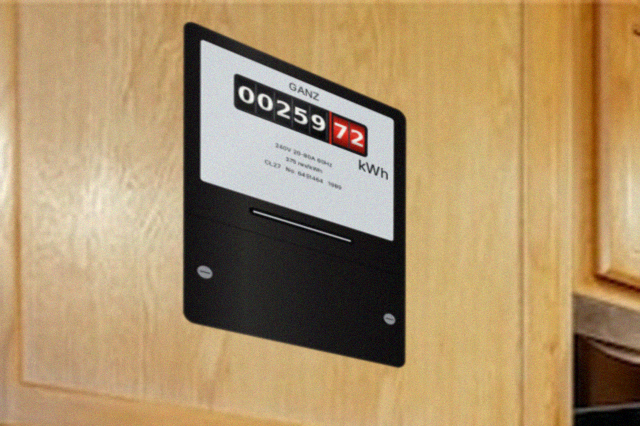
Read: 259.72kWh
